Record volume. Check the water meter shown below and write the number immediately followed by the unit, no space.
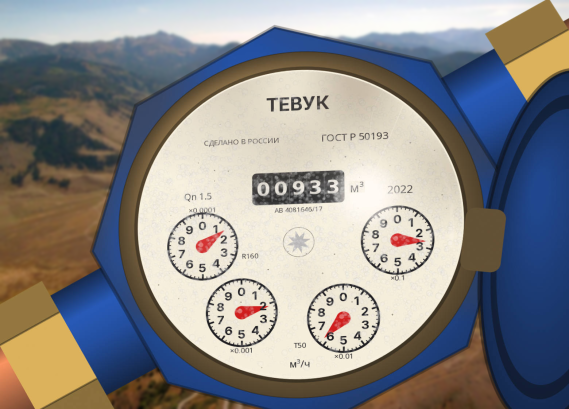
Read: 933.2621m³
